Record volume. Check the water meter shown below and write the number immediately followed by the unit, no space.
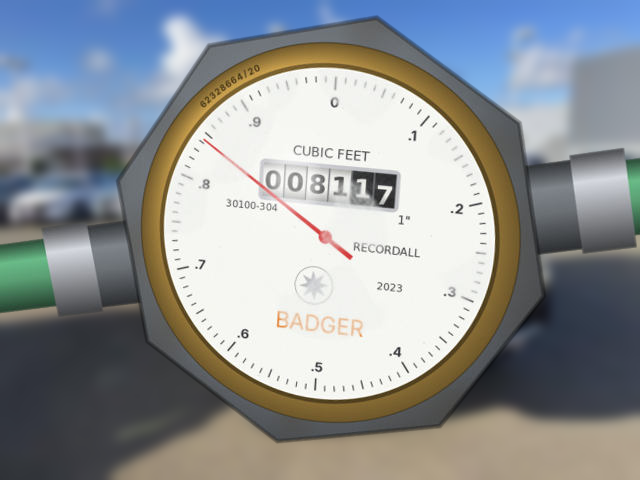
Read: 8116.84ft³
